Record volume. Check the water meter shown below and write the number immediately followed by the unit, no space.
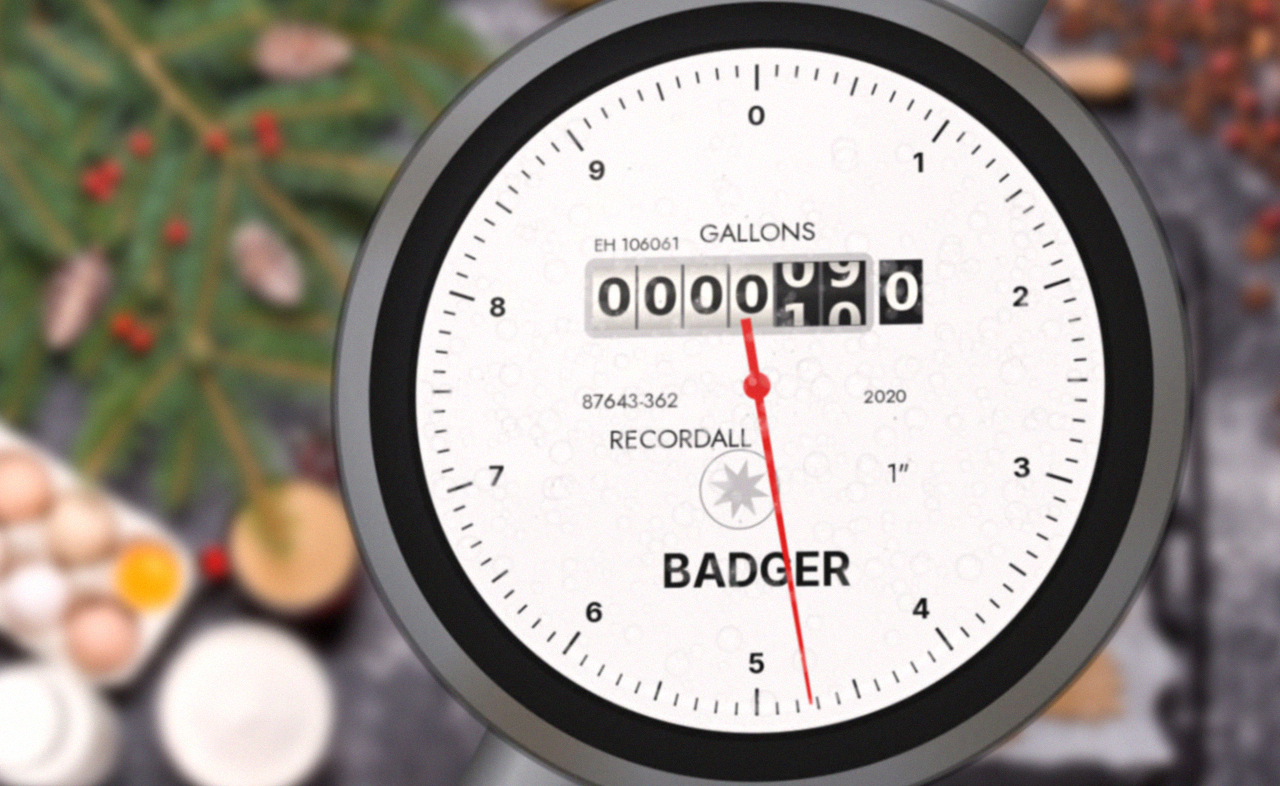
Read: 94.7gal
